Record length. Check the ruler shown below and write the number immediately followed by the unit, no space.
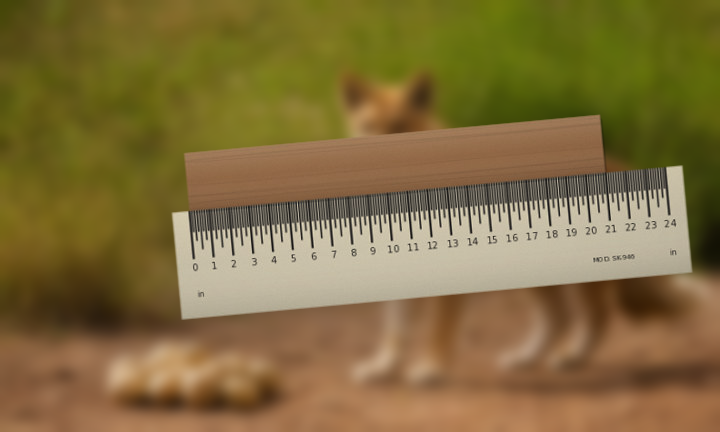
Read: 21in
